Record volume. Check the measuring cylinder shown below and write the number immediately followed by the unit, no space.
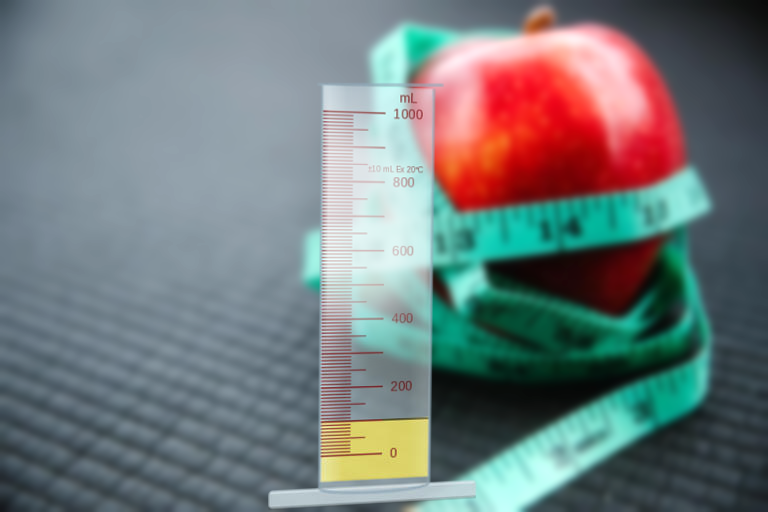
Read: 100mL
